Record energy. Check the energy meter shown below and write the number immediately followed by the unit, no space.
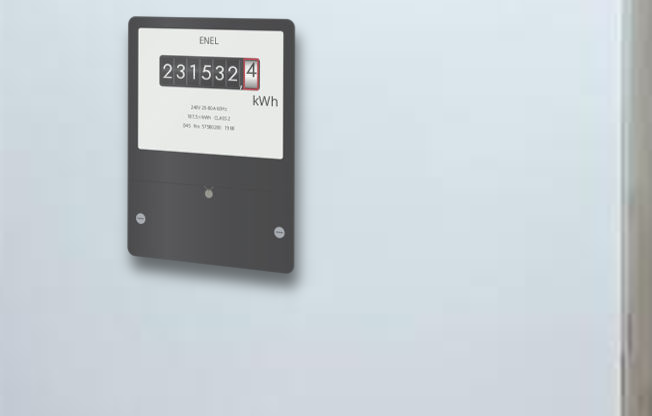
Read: 231532.4kWh
